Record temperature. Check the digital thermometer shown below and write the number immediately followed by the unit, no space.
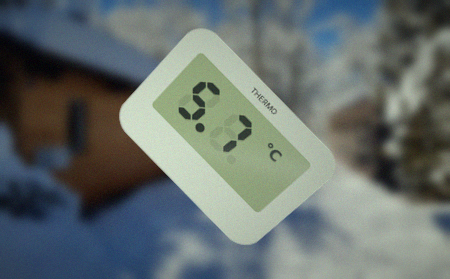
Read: 5.7°C
